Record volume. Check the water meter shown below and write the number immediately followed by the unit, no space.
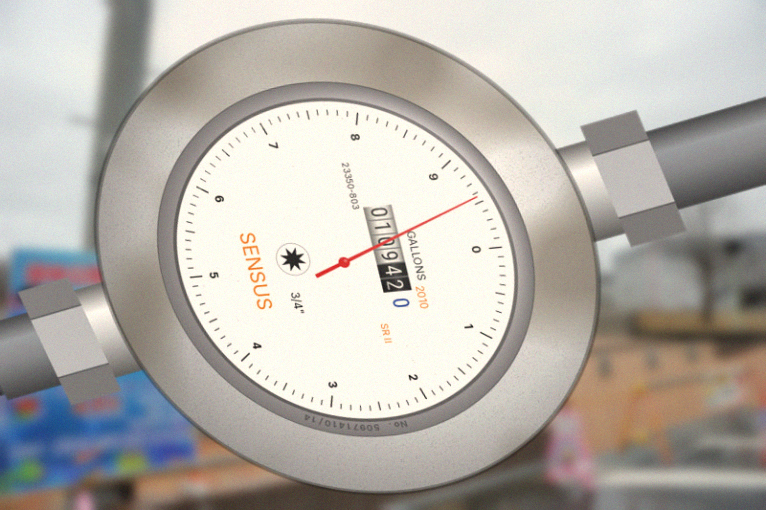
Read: 109419.4gal
